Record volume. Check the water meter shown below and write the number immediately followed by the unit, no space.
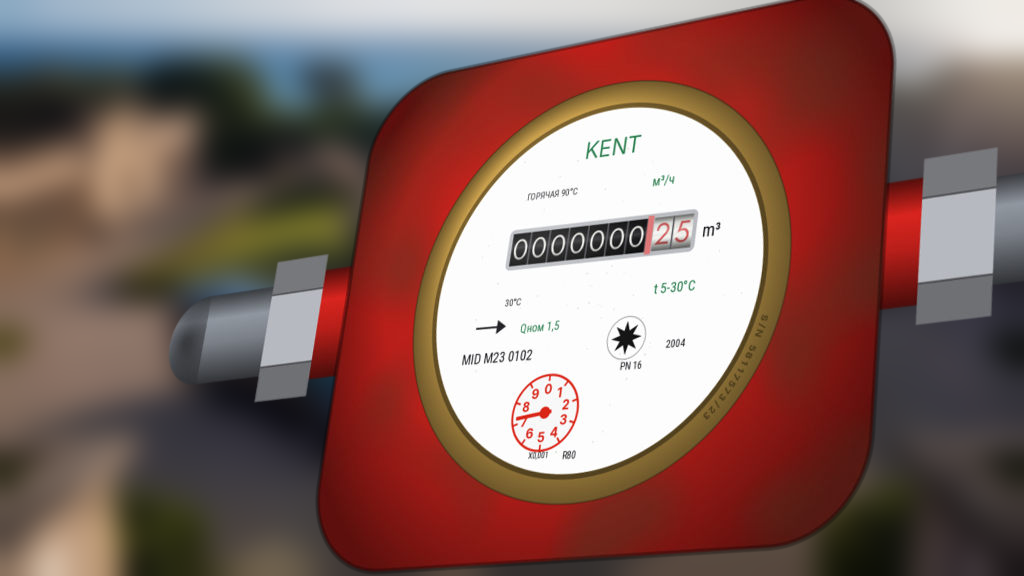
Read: 0.257m³
